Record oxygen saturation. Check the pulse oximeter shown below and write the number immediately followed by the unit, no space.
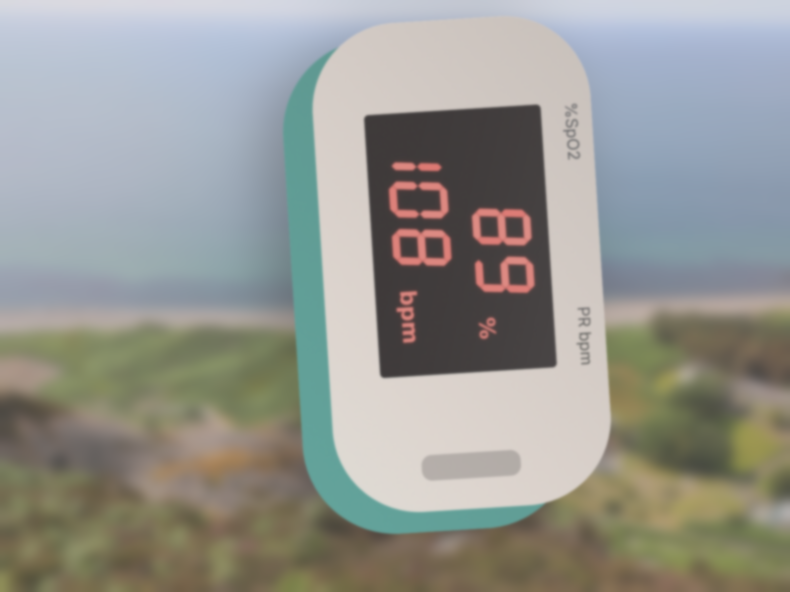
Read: 89%
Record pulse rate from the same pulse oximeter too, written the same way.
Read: 108bpm
